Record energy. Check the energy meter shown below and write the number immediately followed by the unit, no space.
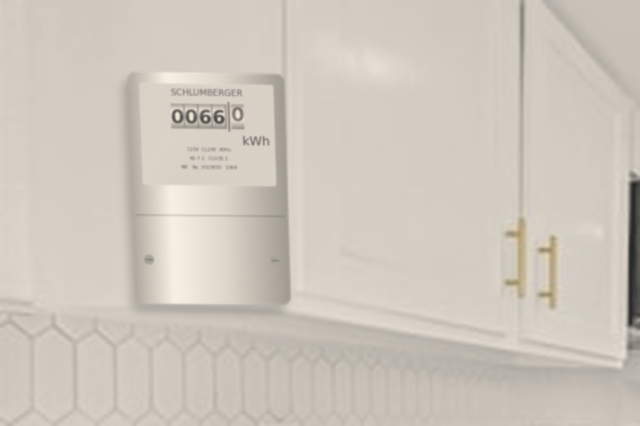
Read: 66.0kWh
